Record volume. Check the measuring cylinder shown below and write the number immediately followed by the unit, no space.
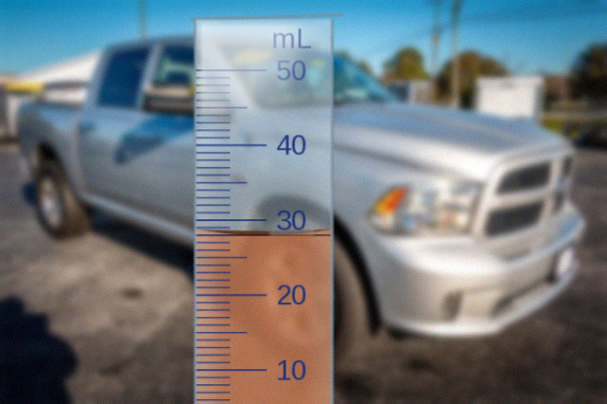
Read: 28mL
